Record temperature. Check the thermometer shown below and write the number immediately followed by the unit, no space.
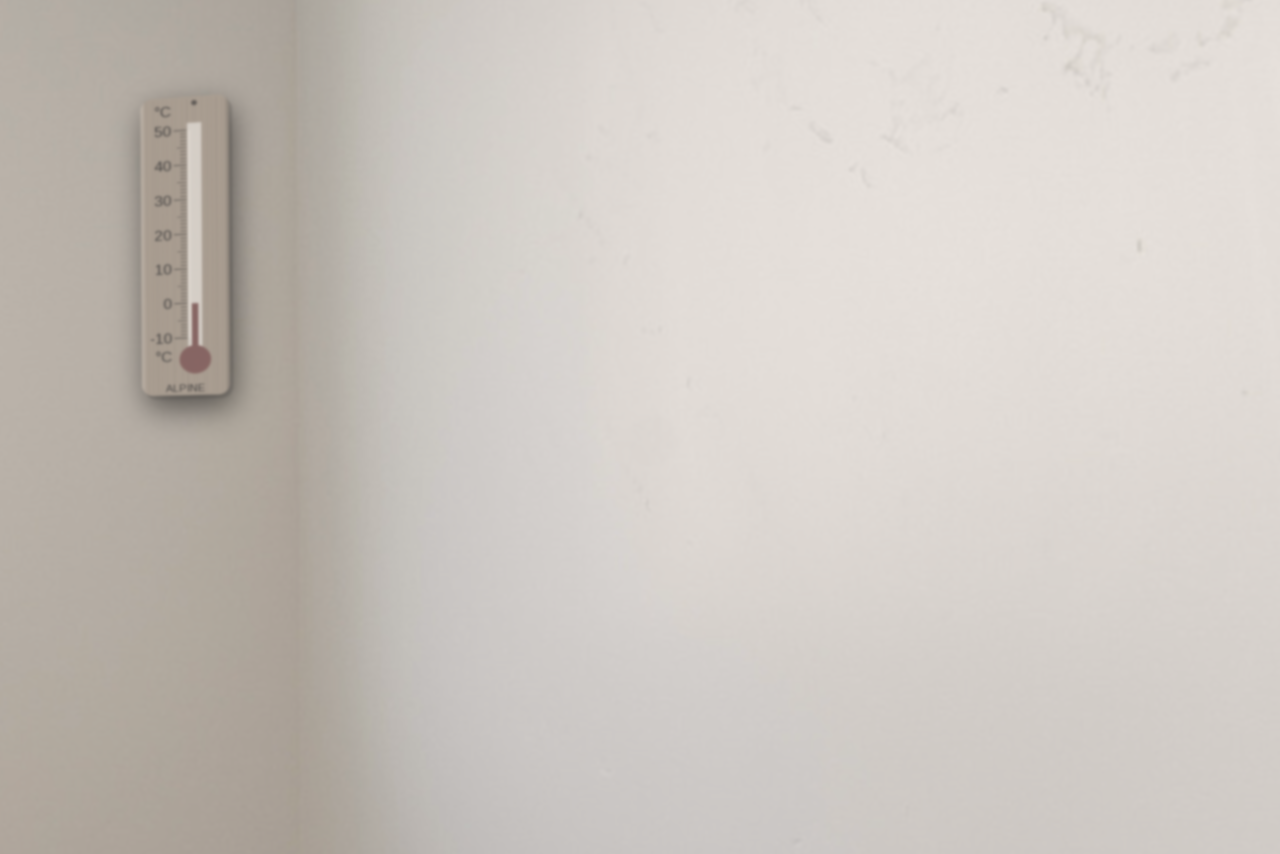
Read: 0°C
